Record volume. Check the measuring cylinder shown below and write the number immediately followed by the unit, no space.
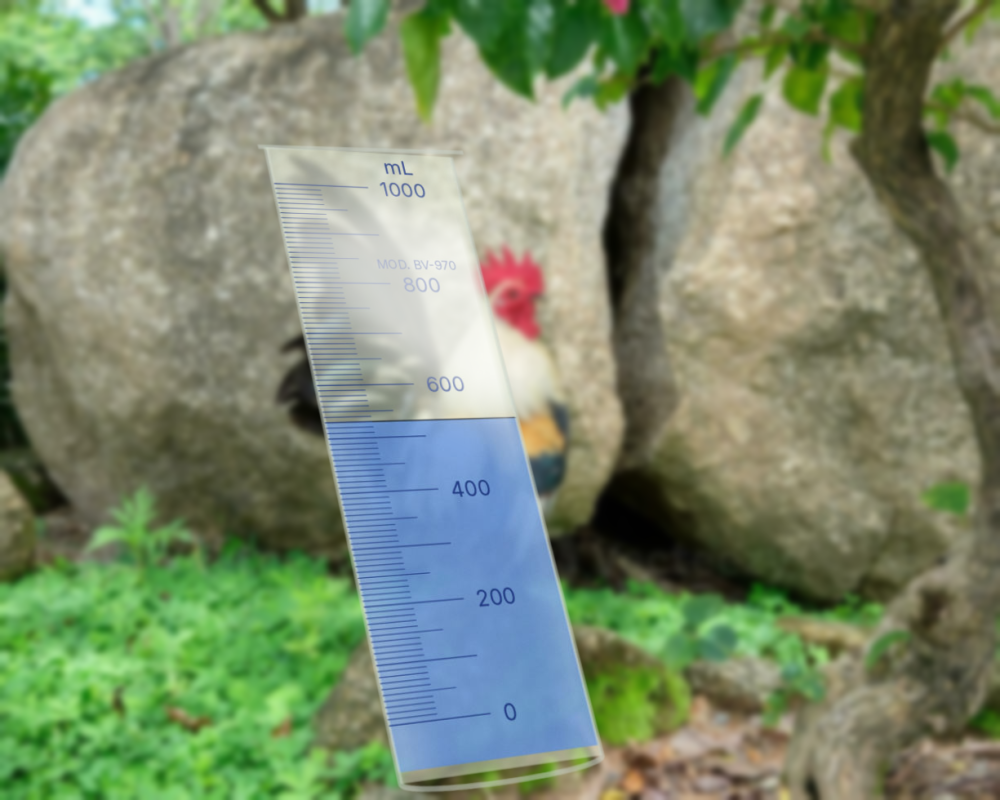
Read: 530mL
